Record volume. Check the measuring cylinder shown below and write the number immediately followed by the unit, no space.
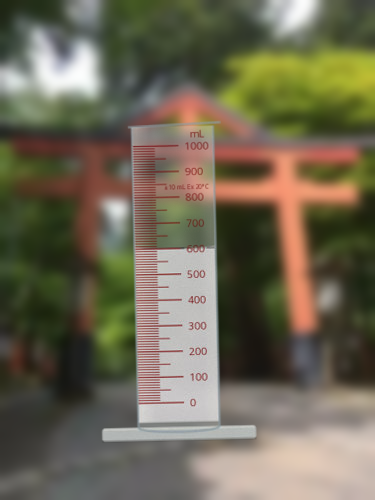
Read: 600mL
